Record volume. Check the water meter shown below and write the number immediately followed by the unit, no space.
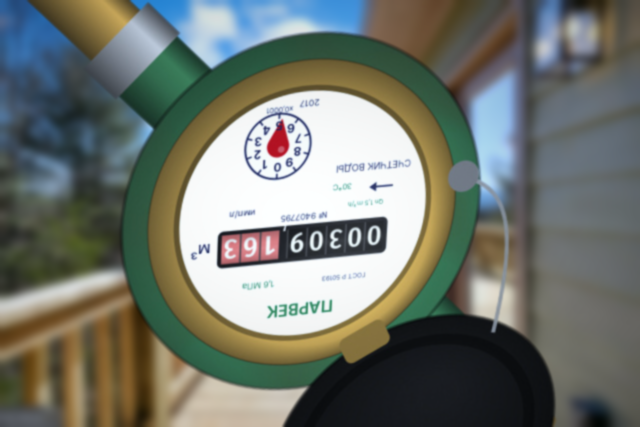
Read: 309.1635m³
